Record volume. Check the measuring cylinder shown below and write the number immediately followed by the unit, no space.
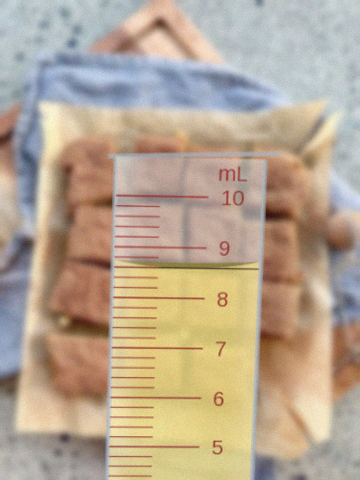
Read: 8.6mL
